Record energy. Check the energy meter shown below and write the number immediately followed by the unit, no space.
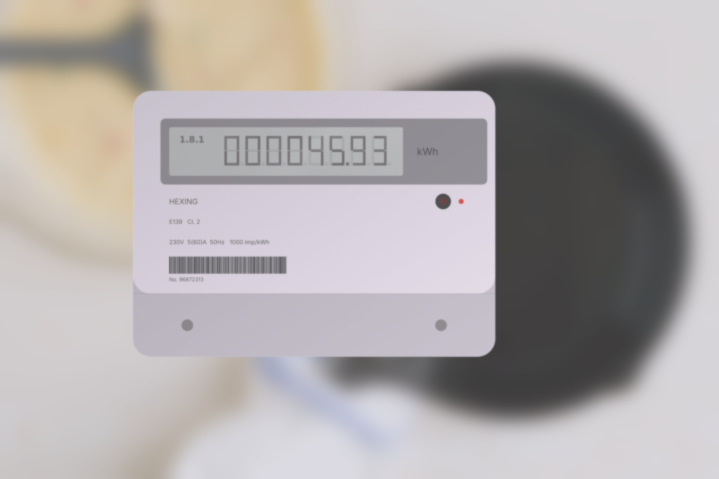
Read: 45.93kWh
